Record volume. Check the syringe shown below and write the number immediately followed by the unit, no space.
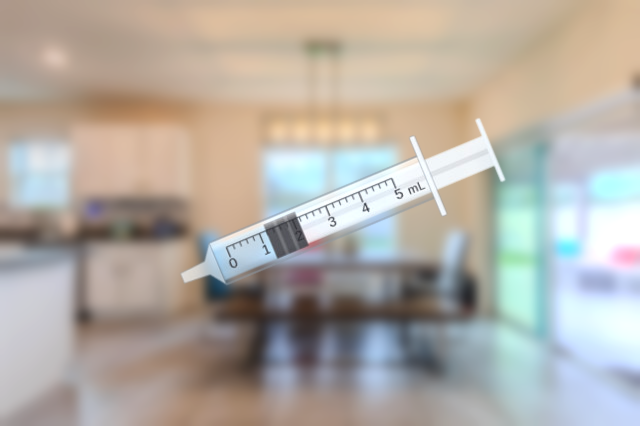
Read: 1.2mL
